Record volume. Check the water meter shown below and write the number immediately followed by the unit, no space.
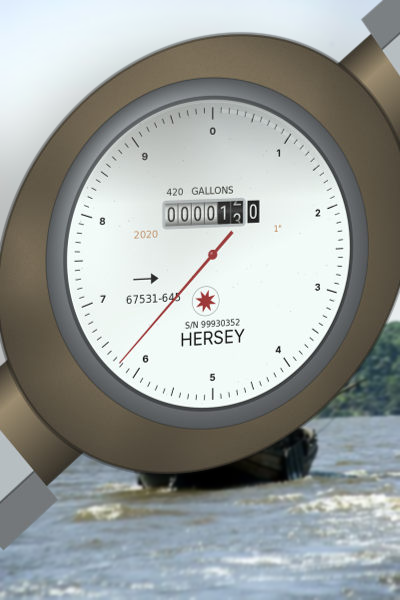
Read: 126.2gal
